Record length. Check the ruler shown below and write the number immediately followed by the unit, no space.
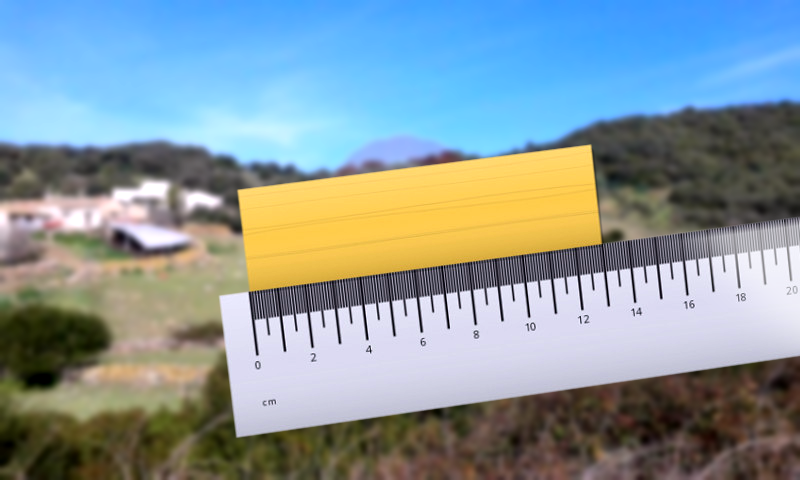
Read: 13cm
